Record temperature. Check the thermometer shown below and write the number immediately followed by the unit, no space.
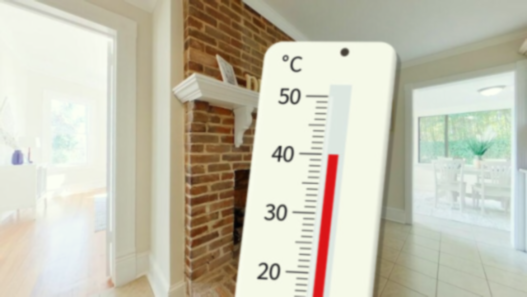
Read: 40°C
